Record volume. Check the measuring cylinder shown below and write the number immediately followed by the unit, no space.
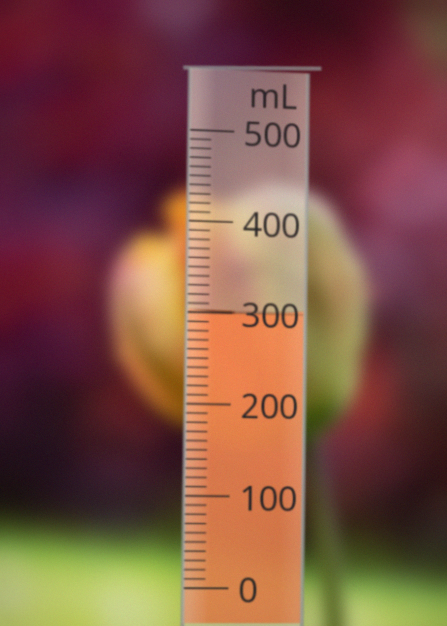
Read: 300mL
